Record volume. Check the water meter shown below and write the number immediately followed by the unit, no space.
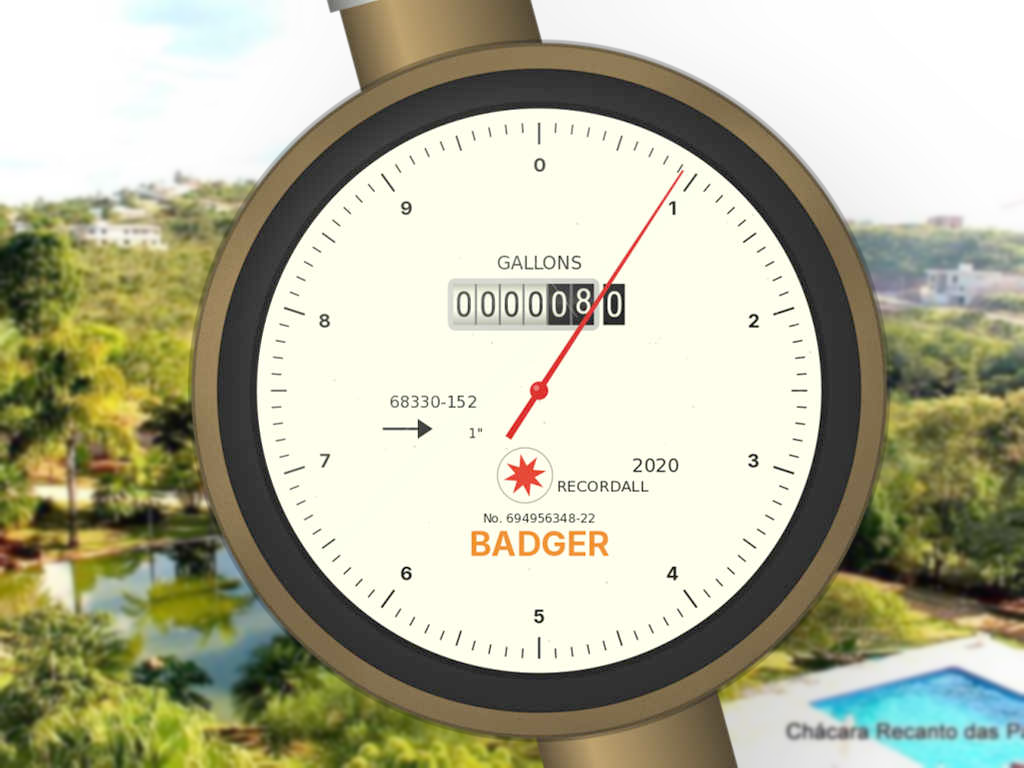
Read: 80.9gal
